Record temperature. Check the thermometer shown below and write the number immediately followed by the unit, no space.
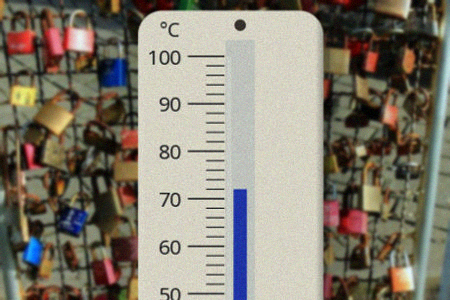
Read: 72°C
